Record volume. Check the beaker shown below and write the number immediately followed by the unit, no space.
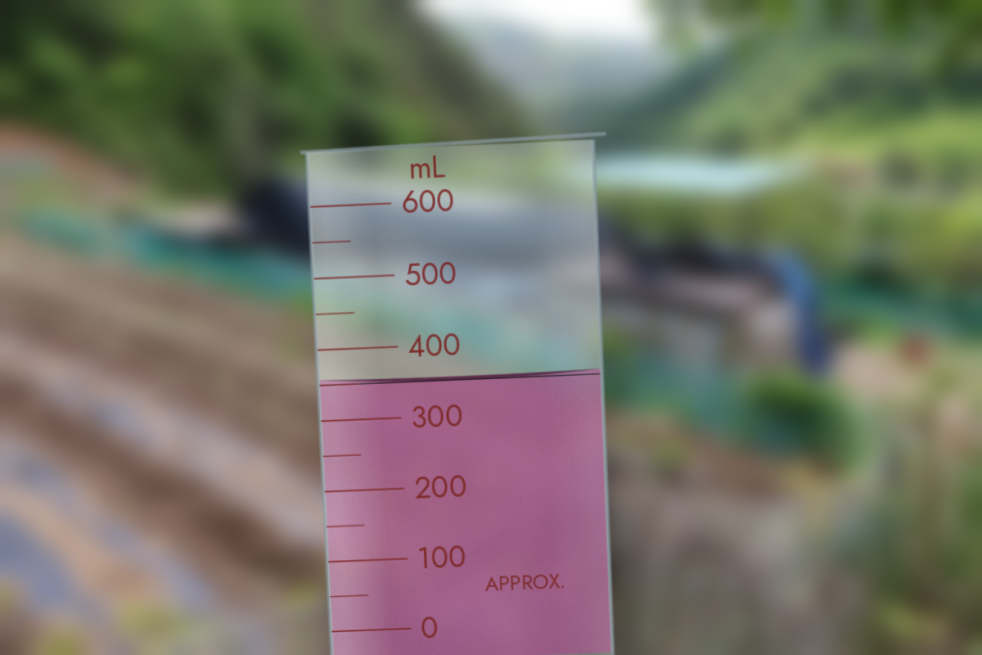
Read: 350mL
